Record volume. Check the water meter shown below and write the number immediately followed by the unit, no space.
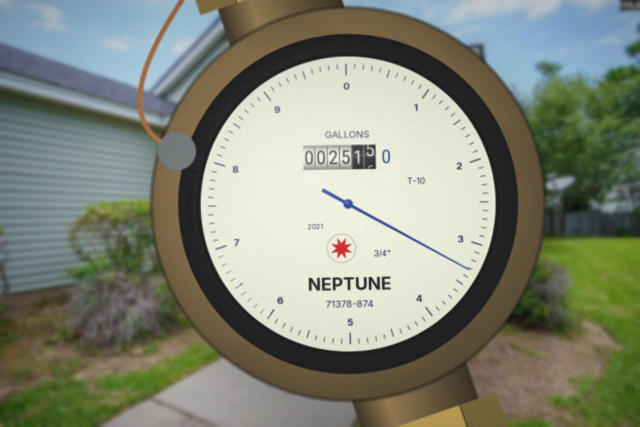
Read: 25153.3gal
